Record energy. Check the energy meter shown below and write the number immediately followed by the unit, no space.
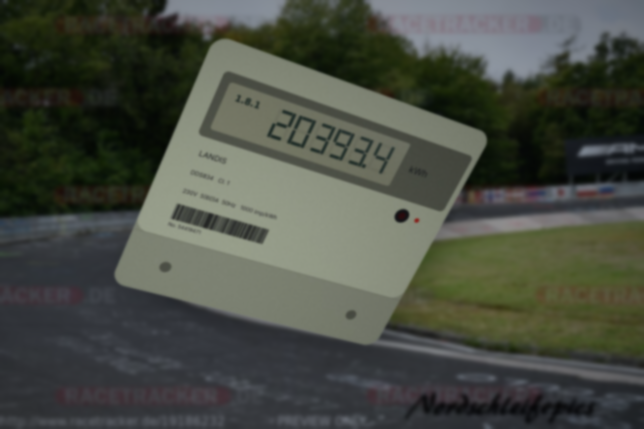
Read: 20393.4kWh
